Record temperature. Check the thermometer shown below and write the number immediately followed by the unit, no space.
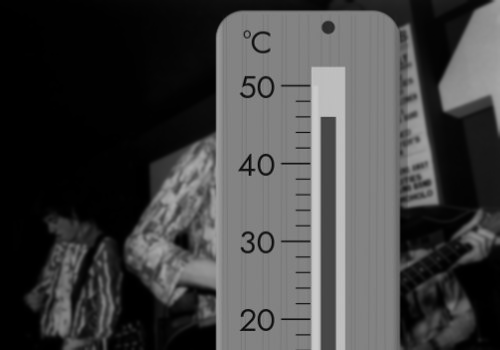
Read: 46°C
